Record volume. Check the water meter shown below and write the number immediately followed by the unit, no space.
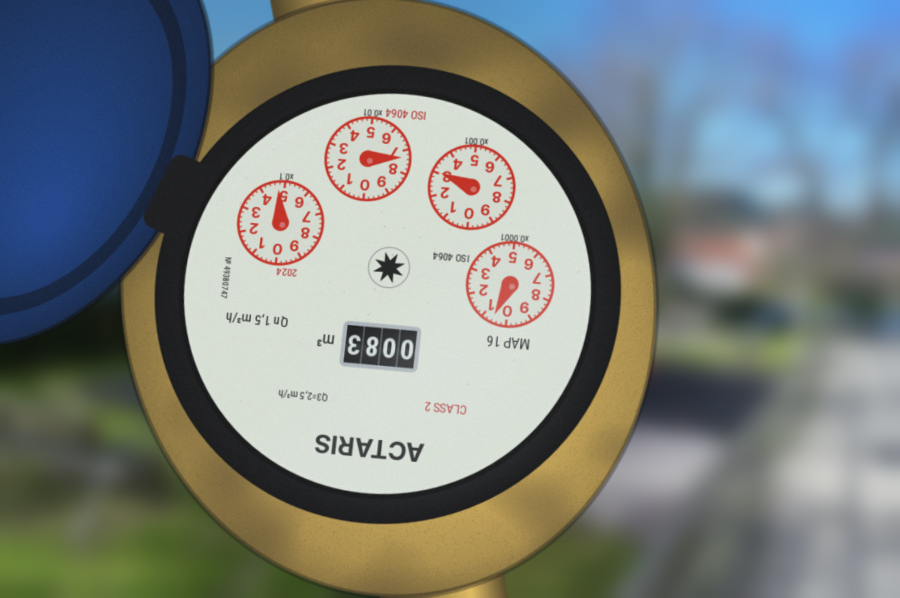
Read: 83.4730m³
